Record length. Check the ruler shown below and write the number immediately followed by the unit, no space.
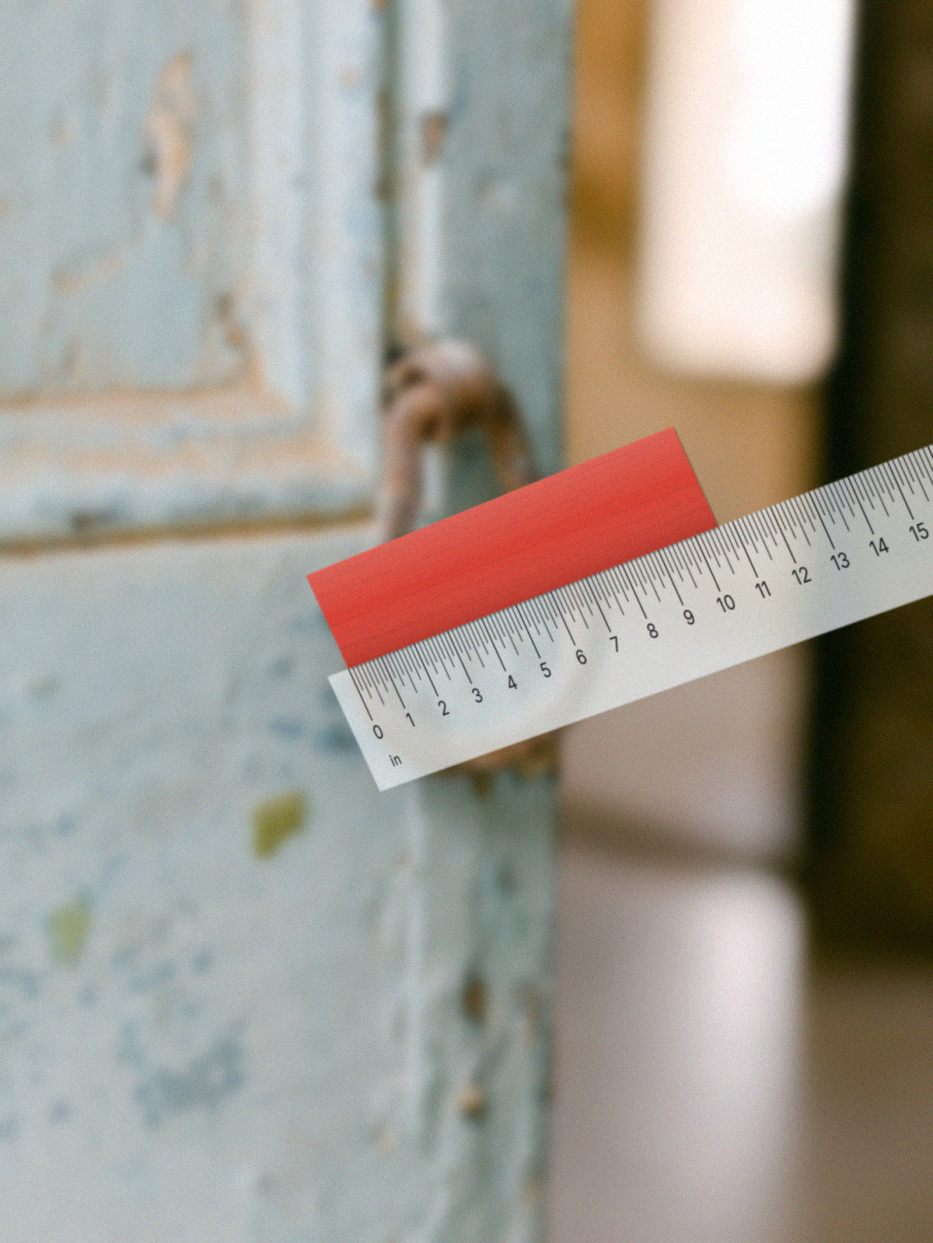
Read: 10.625in
